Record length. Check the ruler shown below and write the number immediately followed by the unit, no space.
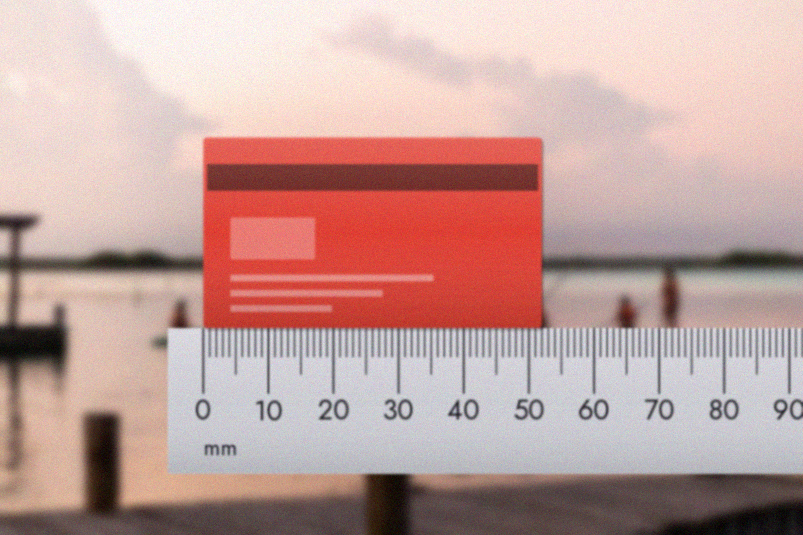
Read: 52mm
